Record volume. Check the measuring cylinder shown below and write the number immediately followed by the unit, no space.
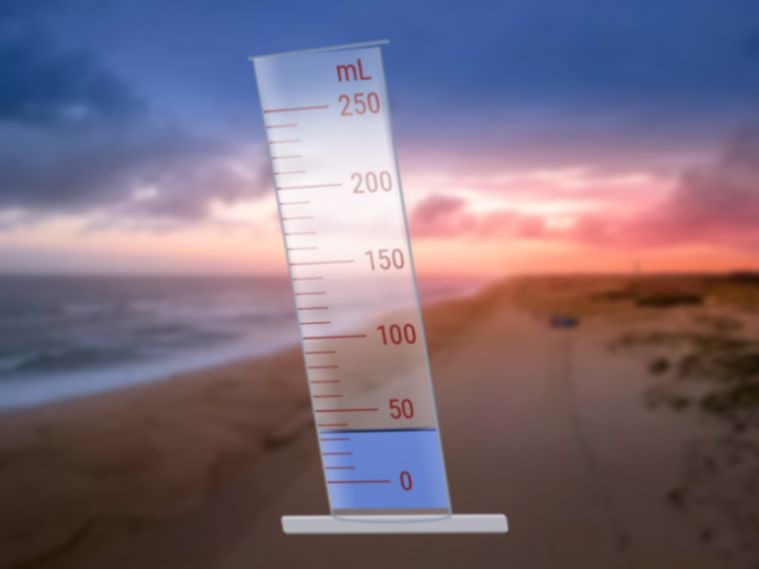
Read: 35mL
